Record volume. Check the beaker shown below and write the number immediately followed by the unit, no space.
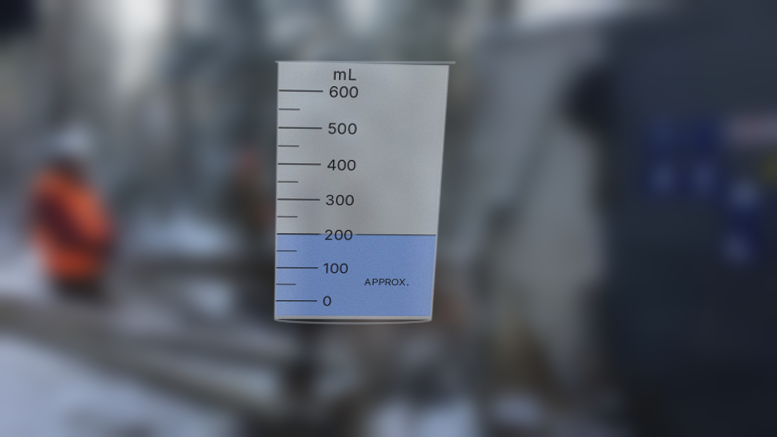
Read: 200mL
